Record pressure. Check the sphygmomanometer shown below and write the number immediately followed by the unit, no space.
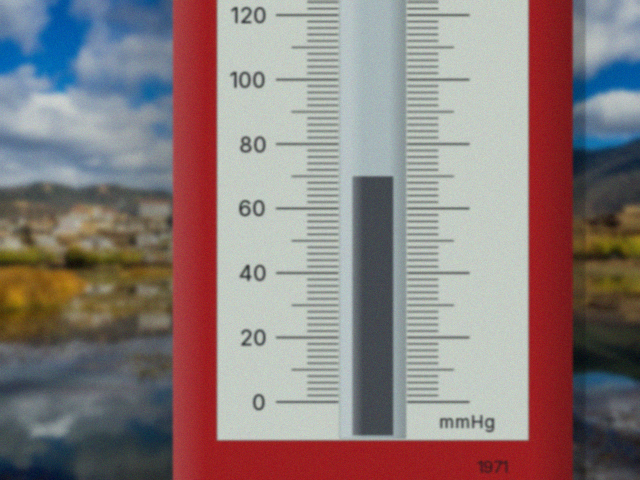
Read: 70mmHg
